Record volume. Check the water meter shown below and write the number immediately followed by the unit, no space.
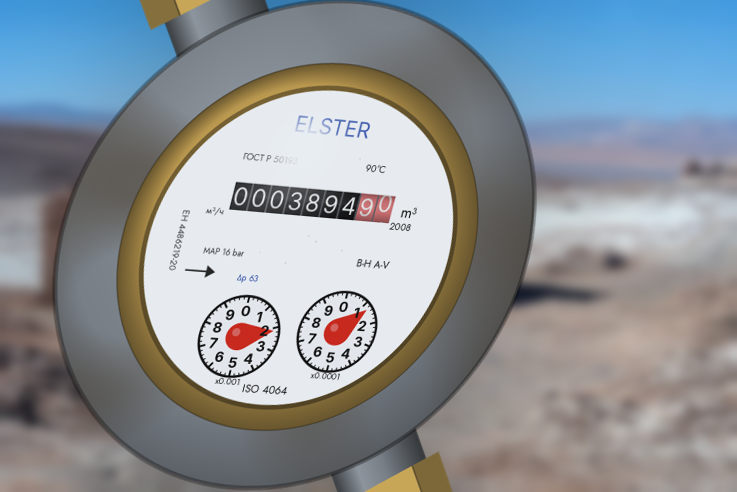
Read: 3894.9021m³
